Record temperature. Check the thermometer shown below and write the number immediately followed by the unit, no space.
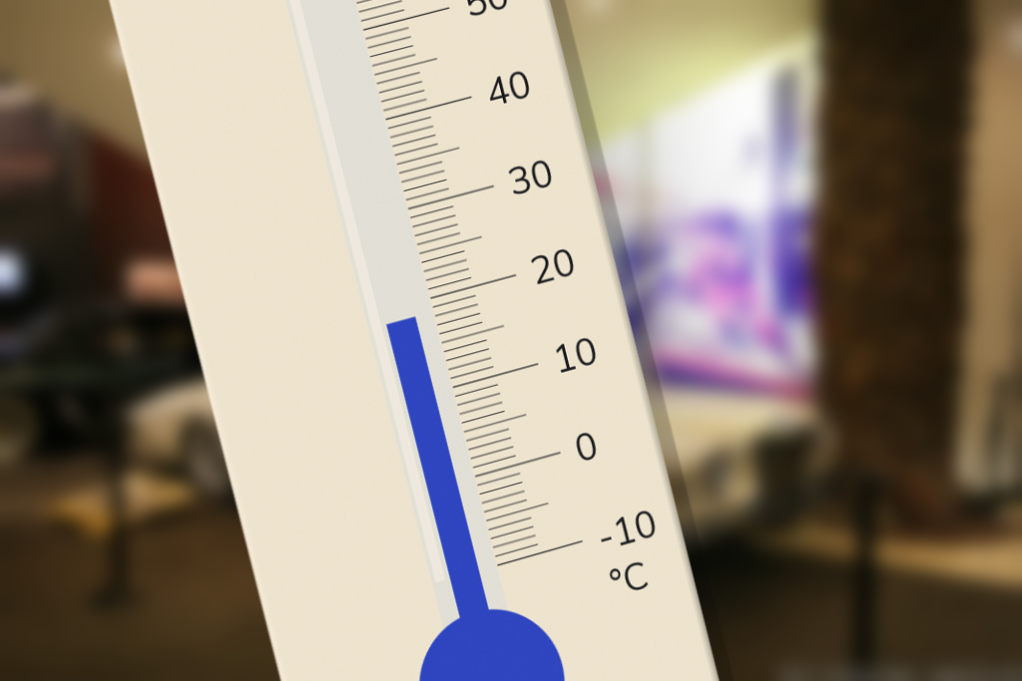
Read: 18.5°C
